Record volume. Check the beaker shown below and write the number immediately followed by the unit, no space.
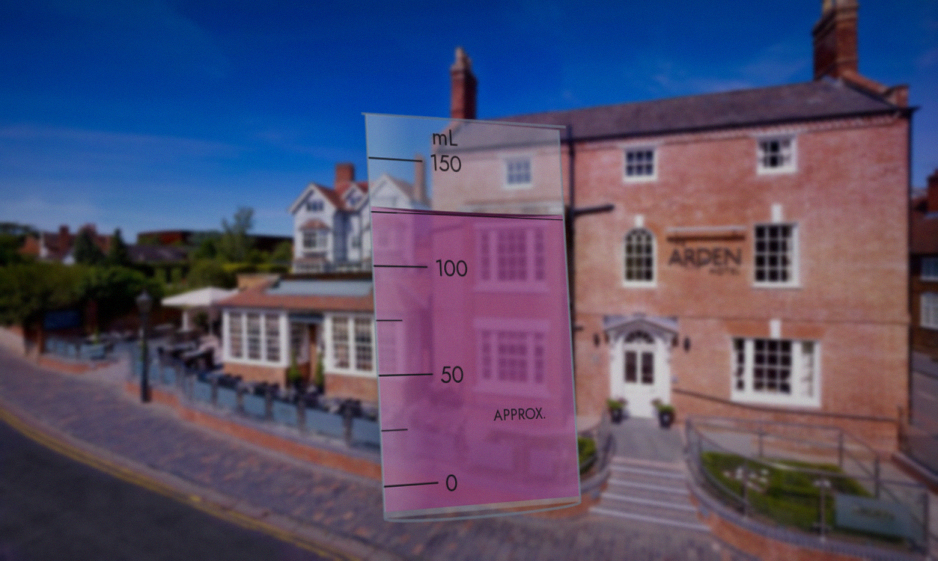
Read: 125mL
